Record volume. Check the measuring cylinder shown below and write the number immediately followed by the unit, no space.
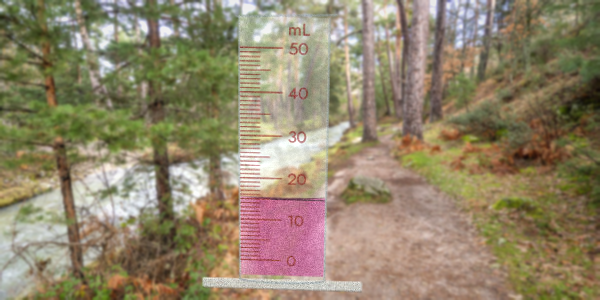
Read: 15mL
